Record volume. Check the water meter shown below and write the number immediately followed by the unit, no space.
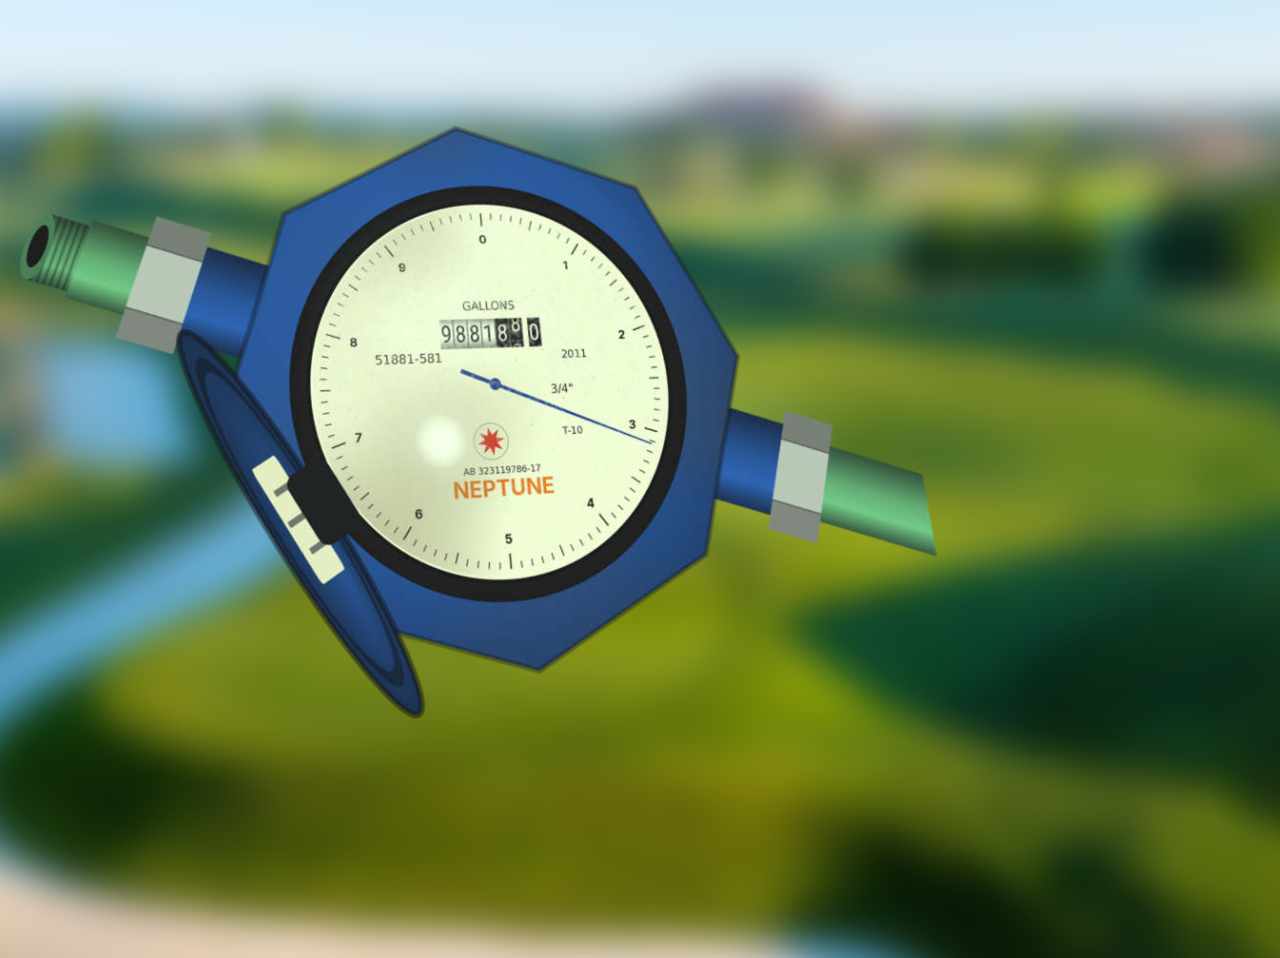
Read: 9881883.1gal
